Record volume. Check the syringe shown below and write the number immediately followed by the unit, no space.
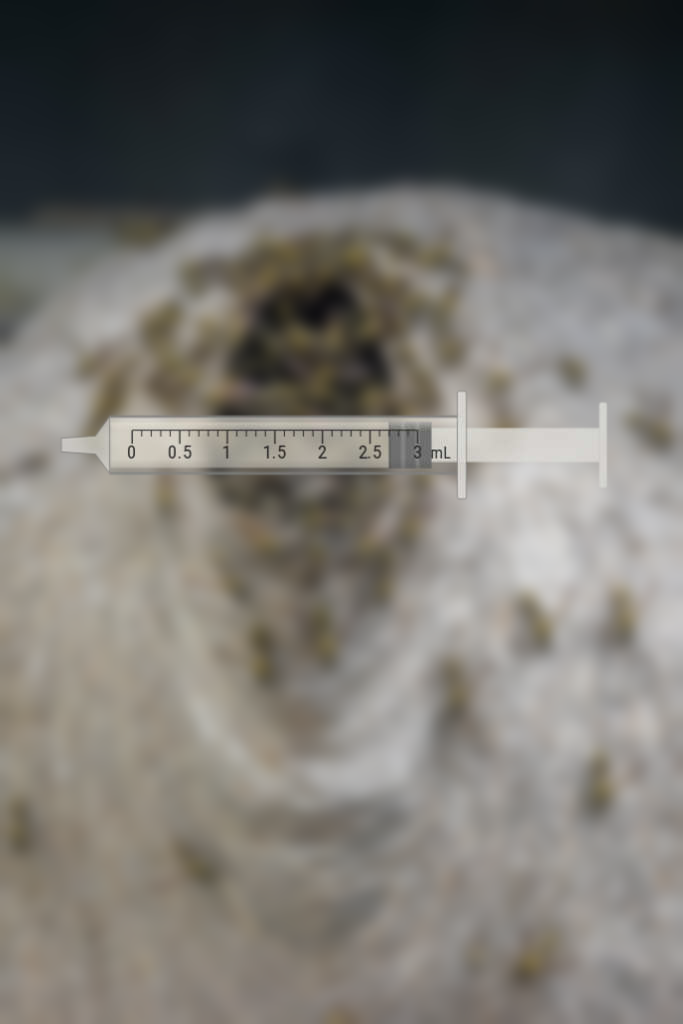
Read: 2.7mL
